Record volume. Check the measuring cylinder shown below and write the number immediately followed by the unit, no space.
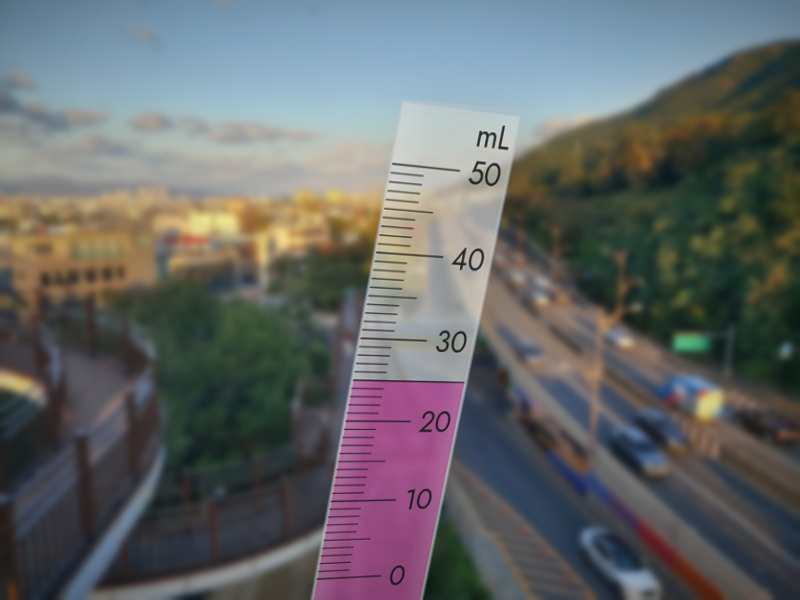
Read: 25mL
